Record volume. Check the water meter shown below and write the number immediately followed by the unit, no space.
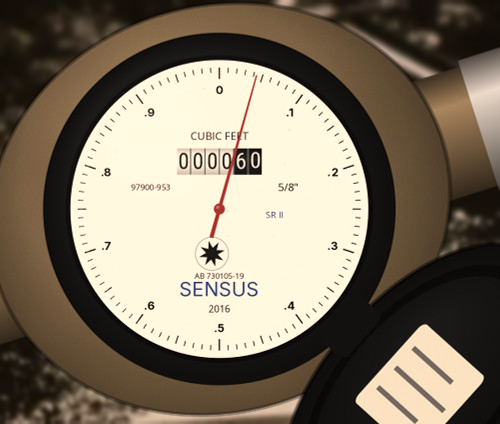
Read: 60.04ft³
